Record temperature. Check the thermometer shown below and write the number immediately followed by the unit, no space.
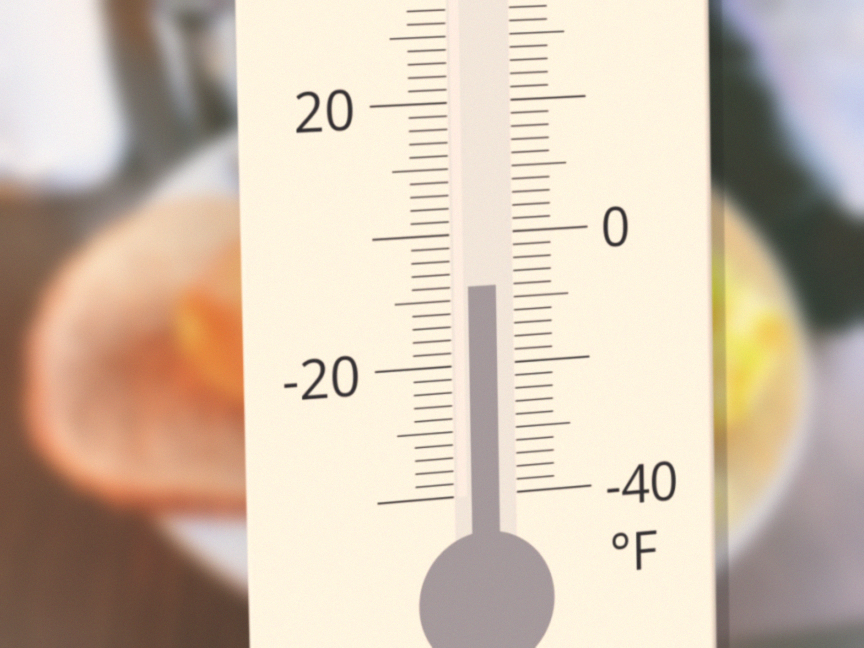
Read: -8°F
